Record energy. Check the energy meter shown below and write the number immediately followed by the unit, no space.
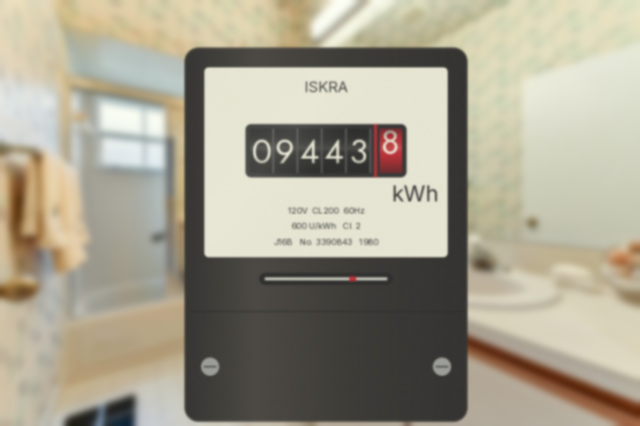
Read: 9443.8kWh
